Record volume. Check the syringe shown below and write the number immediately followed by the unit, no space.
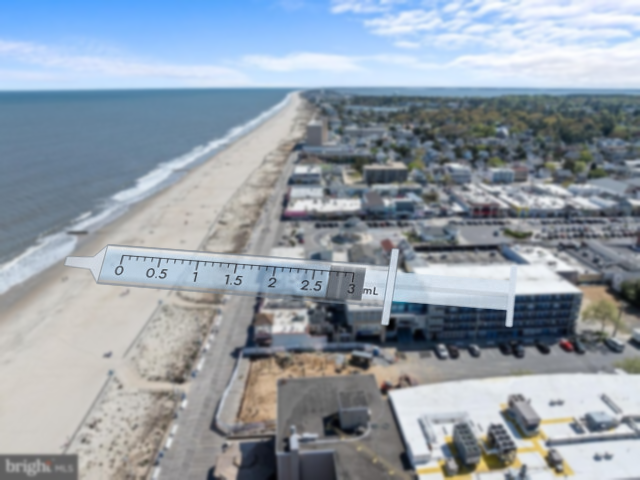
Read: 2.7mL
